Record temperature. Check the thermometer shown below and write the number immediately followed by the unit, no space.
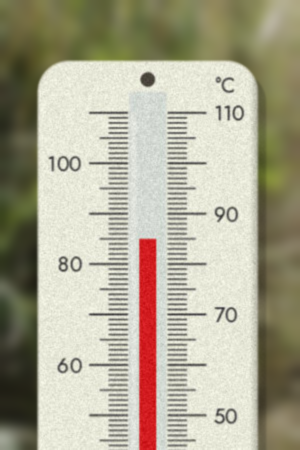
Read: 85°C
